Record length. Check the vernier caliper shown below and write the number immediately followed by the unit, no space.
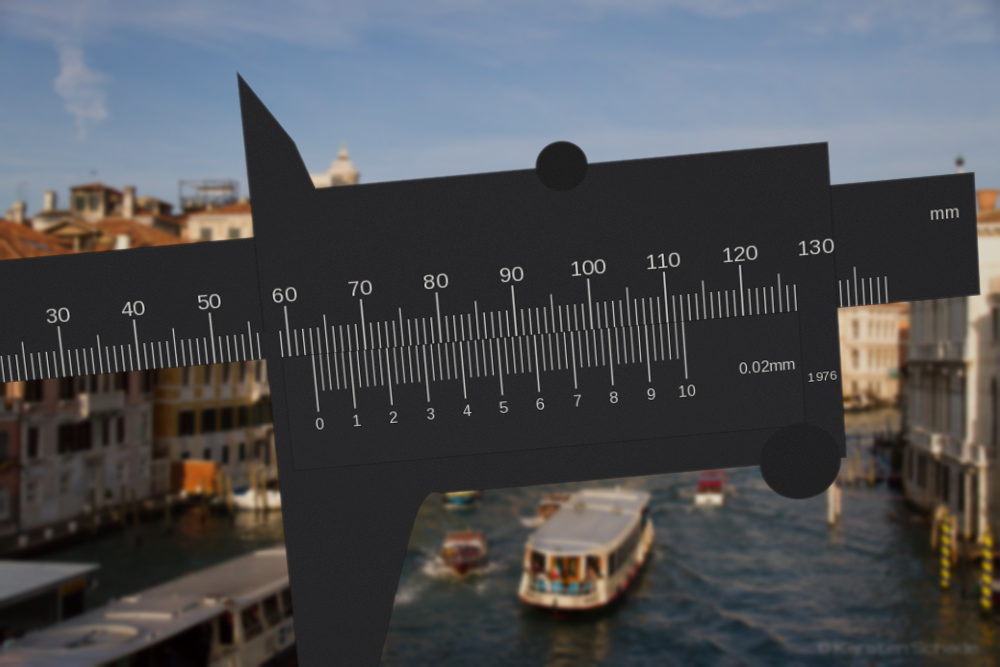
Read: 63.0mm
